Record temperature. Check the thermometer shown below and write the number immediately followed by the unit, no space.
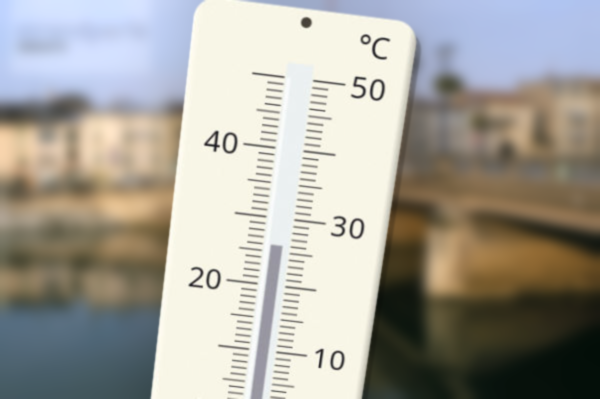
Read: 26°C
